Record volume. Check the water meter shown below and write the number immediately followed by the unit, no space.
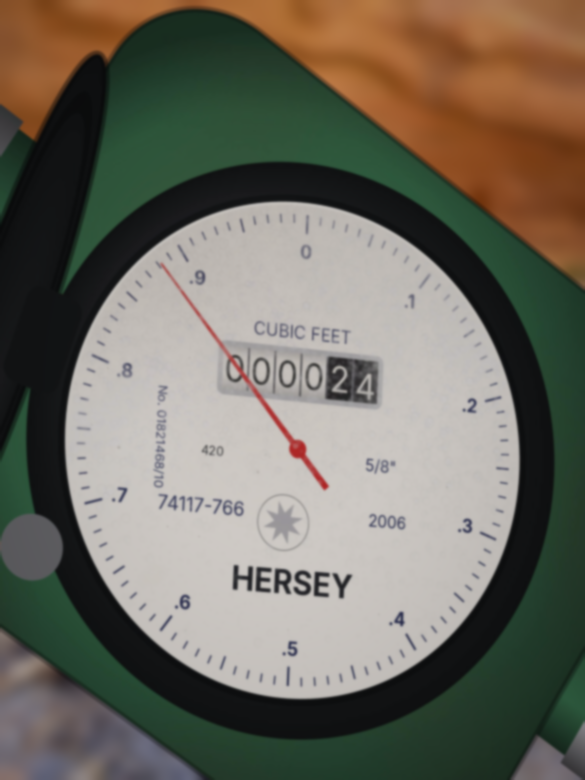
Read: 23.88ft³
